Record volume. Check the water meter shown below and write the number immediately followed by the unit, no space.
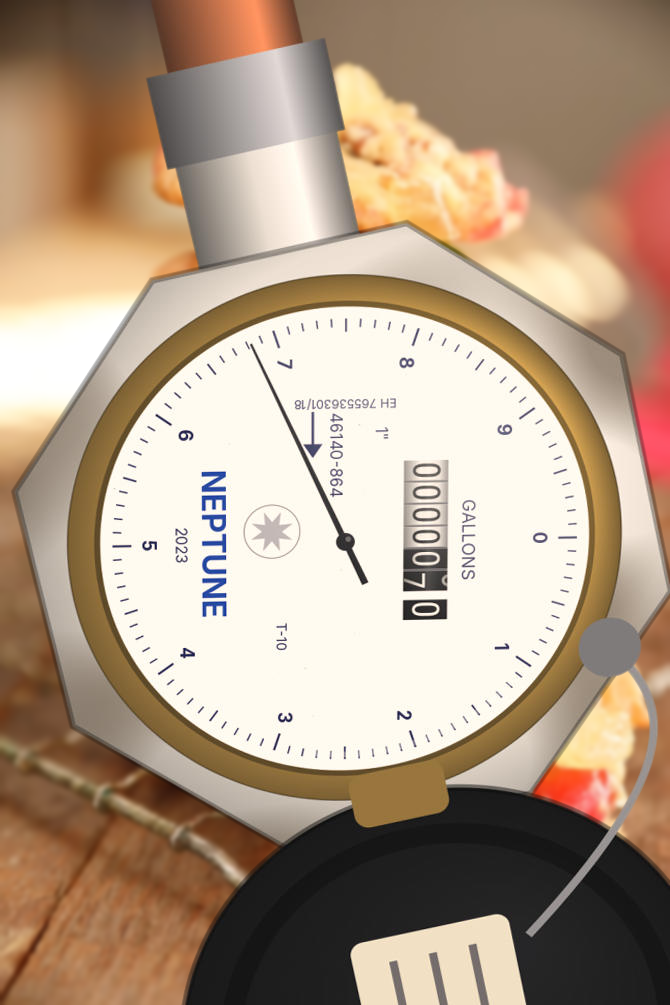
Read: 66.8gal
